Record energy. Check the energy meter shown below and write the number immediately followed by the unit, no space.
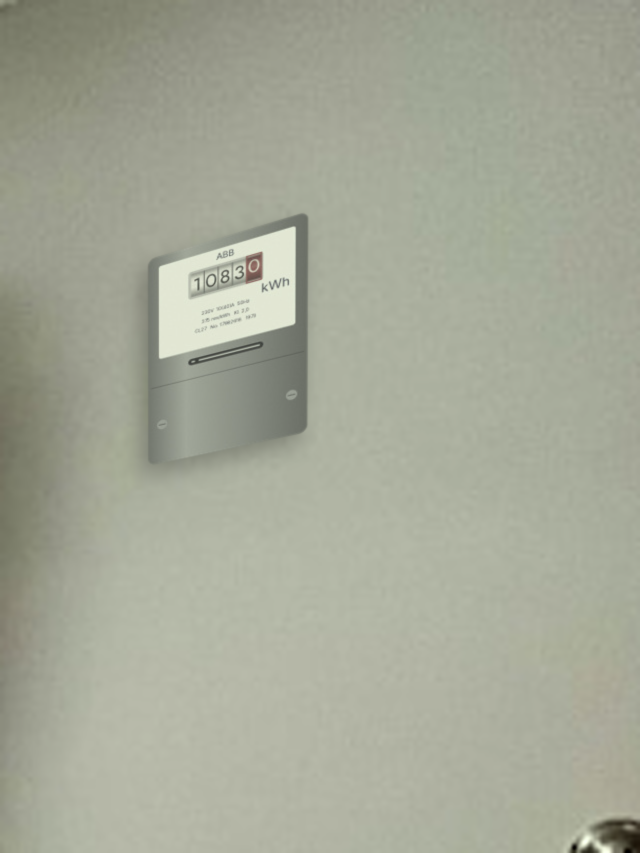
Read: 1083.0kWh
